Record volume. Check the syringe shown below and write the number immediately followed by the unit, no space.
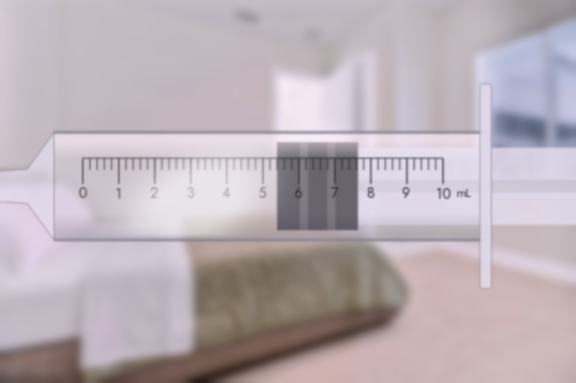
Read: 5.4mL
